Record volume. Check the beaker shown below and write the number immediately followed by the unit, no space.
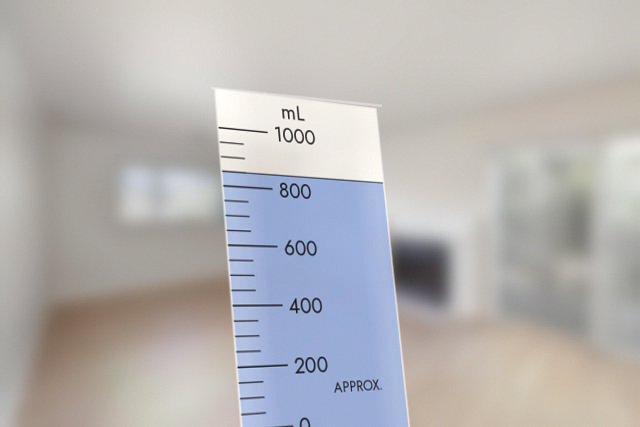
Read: 850mL
